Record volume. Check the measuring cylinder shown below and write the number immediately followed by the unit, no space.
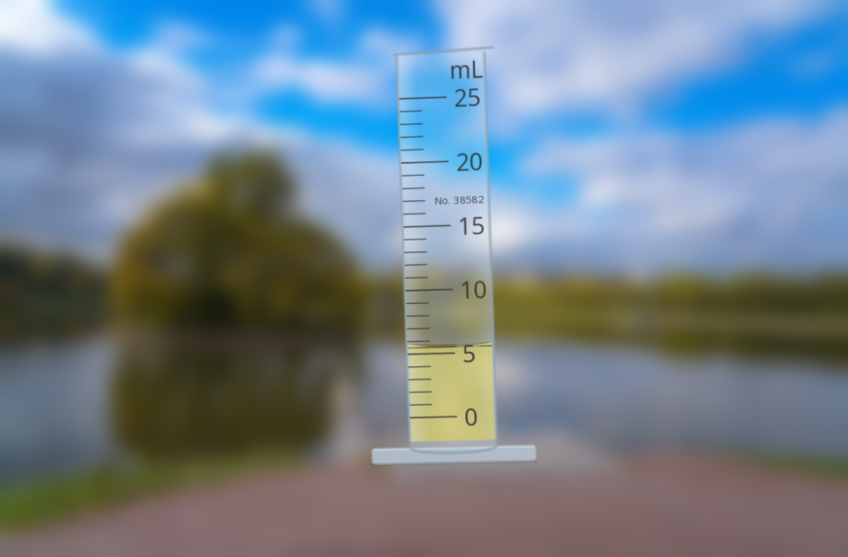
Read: 5.5mL
